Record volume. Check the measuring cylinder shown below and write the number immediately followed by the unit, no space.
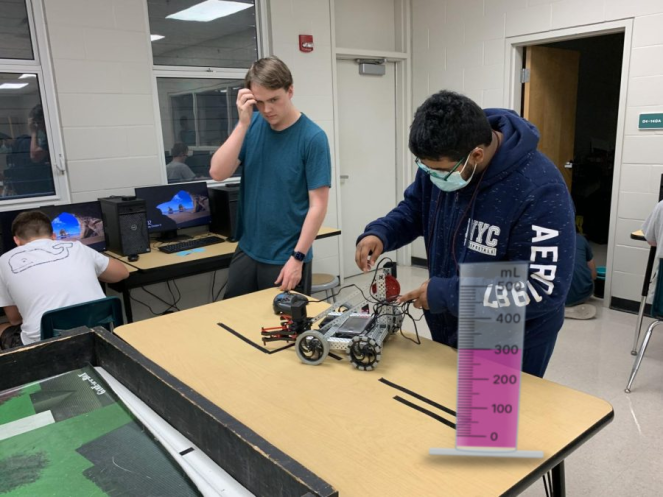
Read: 300mL
